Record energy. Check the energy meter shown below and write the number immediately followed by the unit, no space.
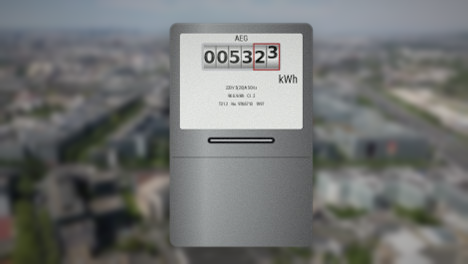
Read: 53.23kWh
